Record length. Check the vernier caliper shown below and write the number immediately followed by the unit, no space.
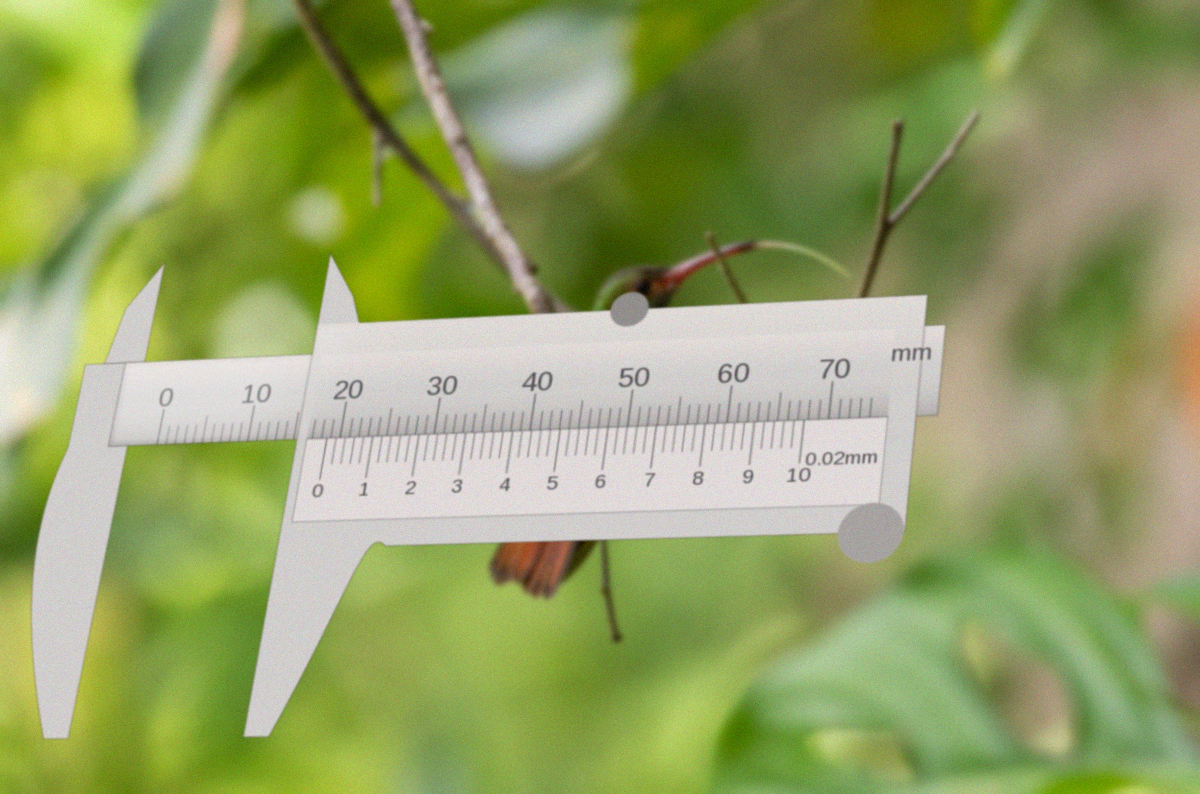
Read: 18.6mm
